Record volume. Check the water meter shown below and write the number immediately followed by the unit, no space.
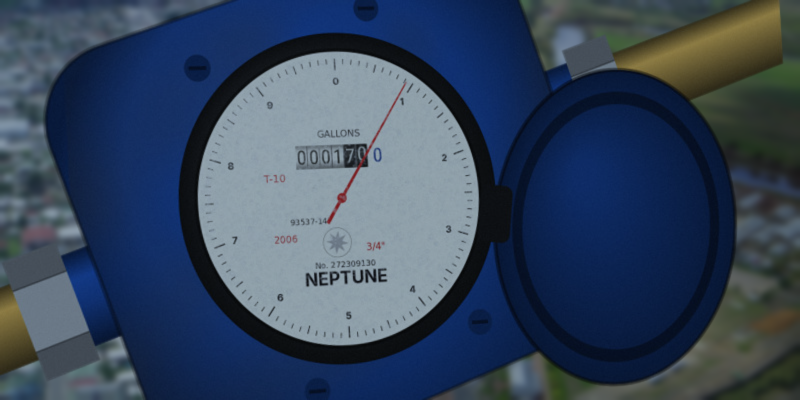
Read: 1700.9gal
